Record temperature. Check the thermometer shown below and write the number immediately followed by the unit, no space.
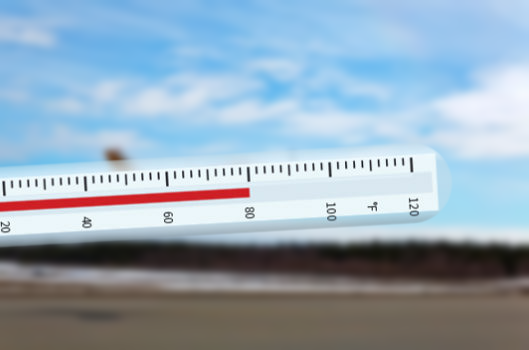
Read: 80°F
